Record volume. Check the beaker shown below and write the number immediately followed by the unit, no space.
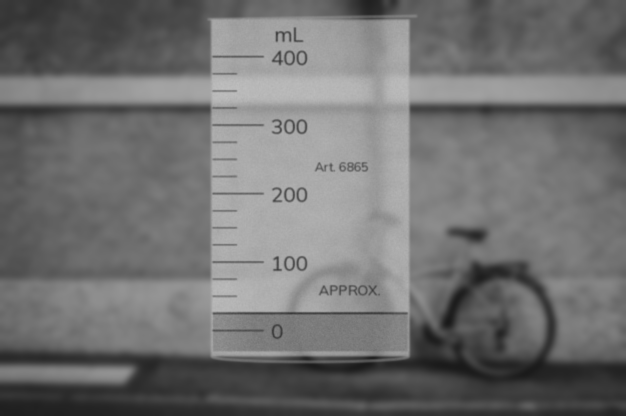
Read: 25mL
